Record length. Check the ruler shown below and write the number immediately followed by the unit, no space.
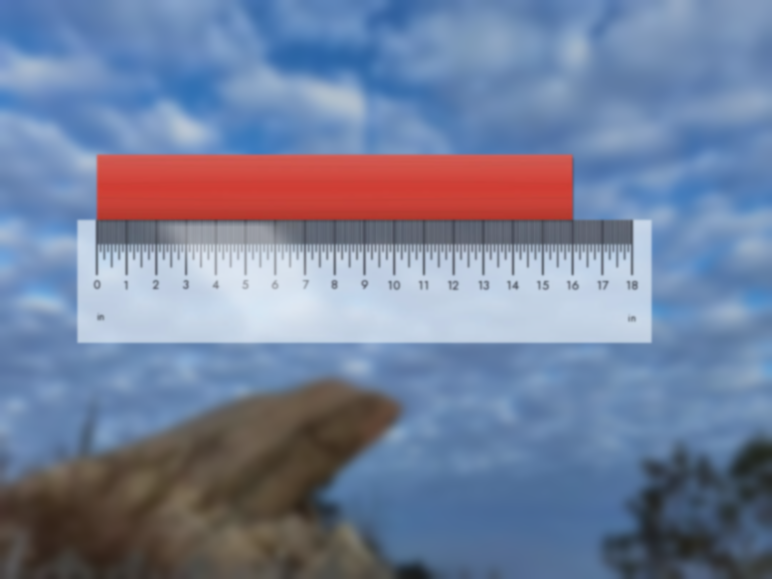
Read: 16in
